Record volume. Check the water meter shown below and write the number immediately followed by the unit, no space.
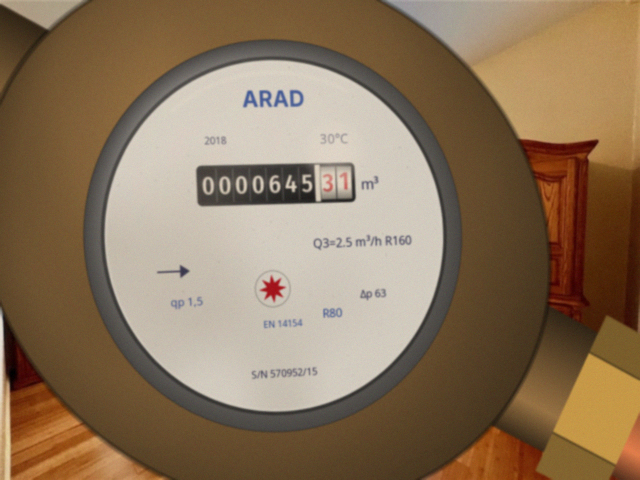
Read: 645.31m³
